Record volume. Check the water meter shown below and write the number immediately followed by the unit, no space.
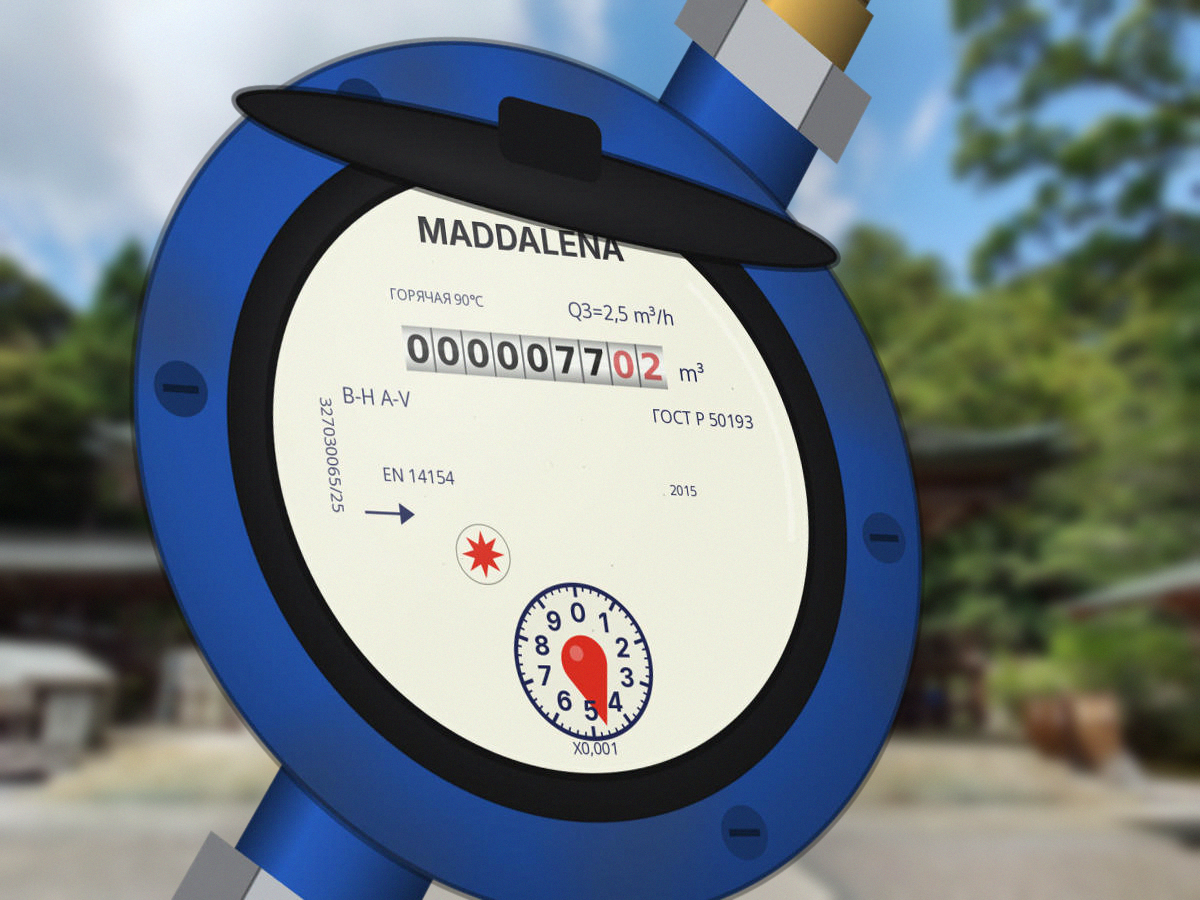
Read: 77.024m³
